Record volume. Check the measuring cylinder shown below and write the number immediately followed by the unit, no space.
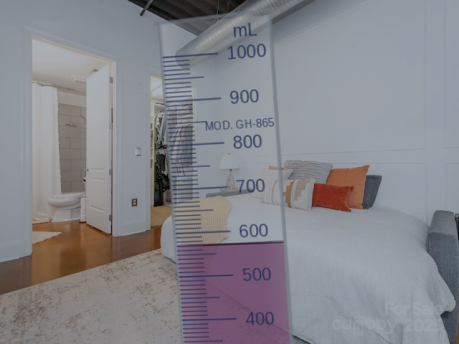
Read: 570mL
